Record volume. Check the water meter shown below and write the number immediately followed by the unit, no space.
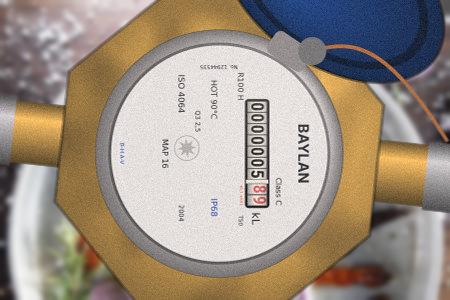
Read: 5.89kL
